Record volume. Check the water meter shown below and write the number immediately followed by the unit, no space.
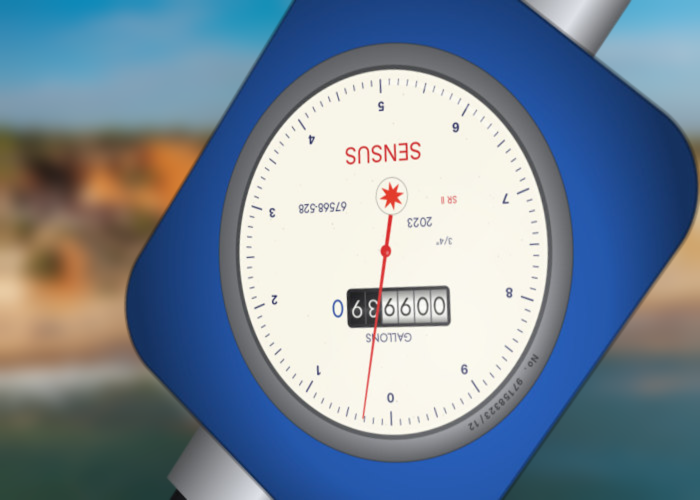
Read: 99390.3gal
